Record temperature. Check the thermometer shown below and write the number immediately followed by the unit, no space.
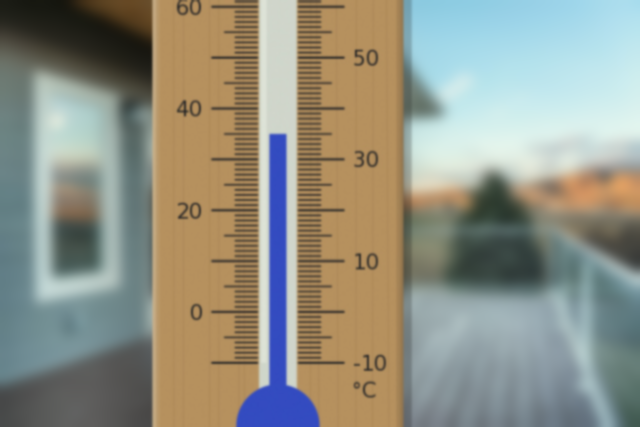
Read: 35°C
